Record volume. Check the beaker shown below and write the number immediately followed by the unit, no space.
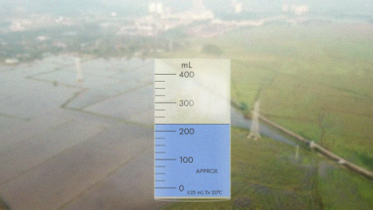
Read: 225mL
